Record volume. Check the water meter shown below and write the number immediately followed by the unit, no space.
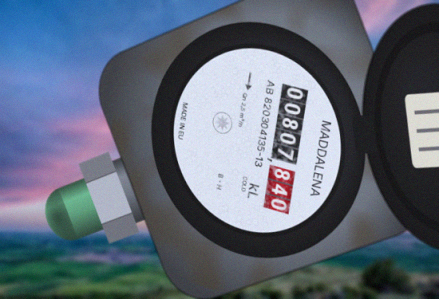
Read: 807.840kL
